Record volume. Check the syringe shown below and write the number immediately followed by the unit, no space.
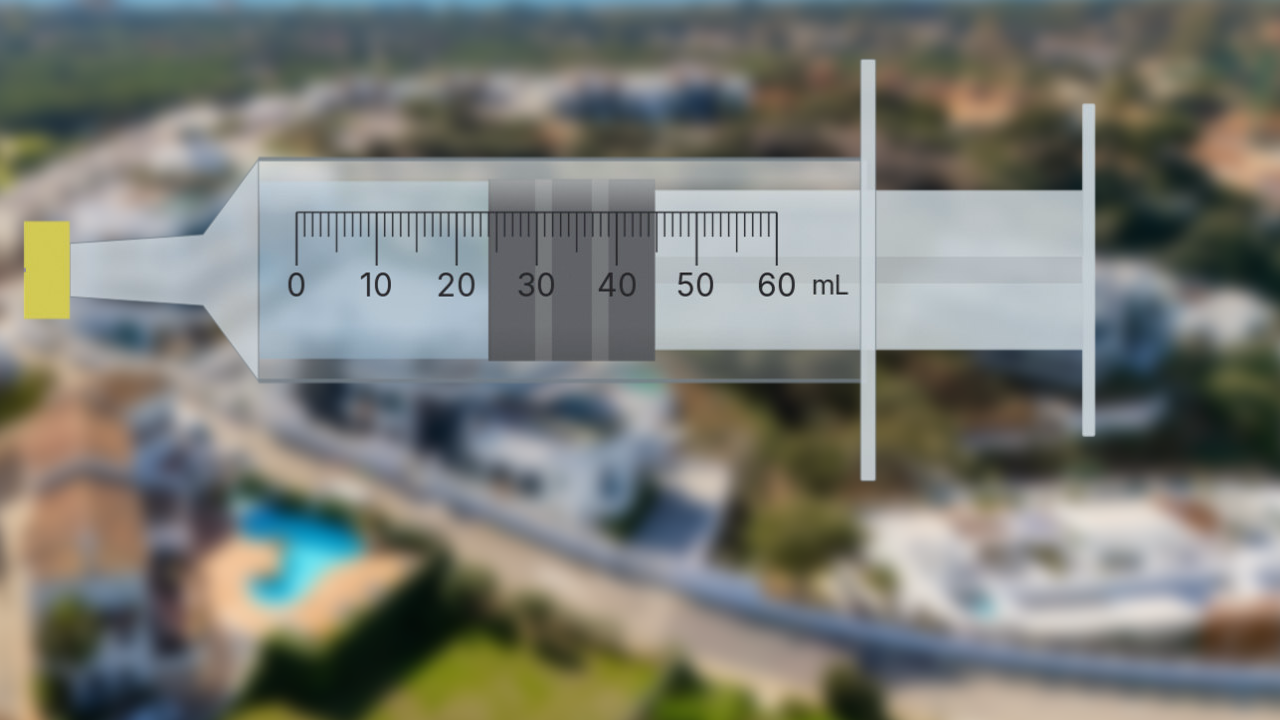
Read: 24mL
